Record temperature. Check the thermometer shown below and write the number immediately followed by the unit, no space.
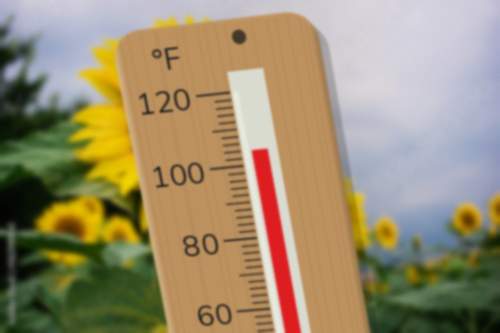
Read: 104°F
